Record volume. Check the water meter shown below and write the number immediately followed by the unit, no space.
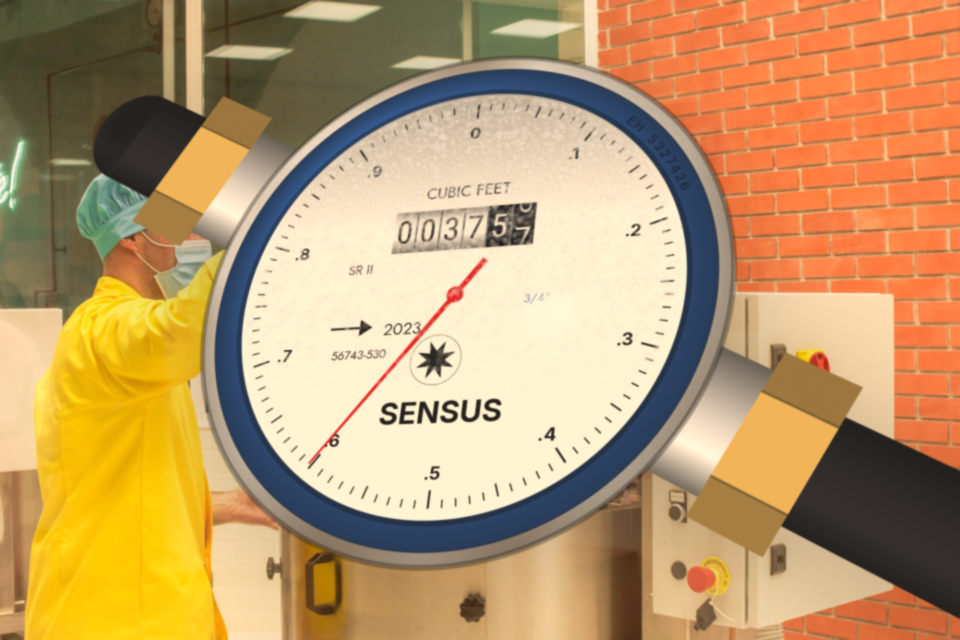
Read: 3756.60ft³
